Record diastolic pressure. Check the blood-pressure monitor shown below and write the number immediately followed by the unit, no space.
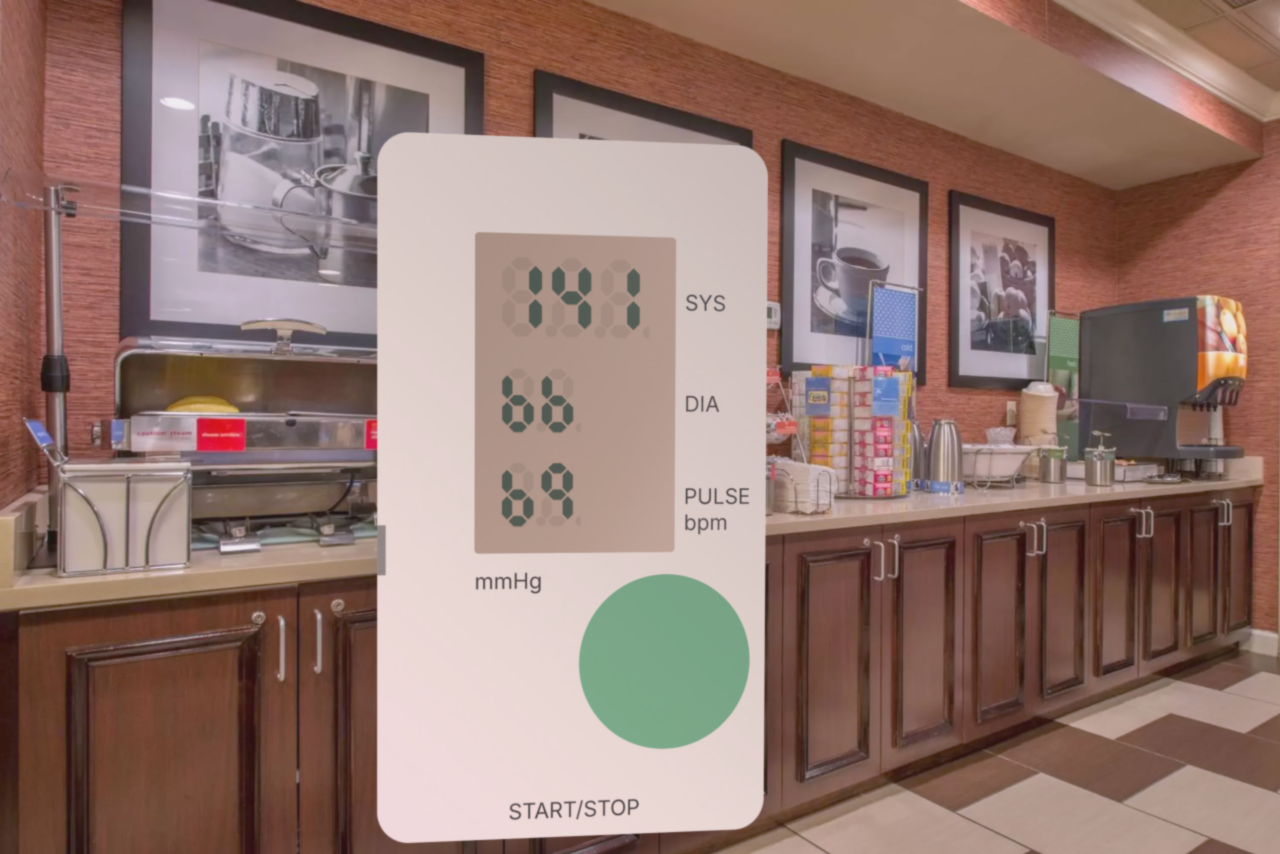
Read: 66mmHg
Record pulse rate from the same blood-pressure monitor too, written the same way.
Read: 69bpm
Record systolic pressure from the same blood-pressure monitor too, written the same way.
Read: 141mmHg
